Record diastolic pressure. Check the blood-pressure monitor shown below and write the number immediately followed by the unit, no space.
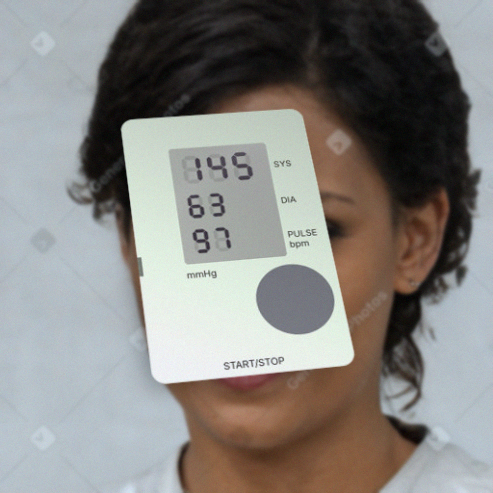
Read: 63mmHg
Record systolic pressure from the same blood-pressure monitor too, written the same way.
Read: 145mmHg
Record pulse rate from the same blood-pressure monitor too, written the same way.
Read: 97bpm
